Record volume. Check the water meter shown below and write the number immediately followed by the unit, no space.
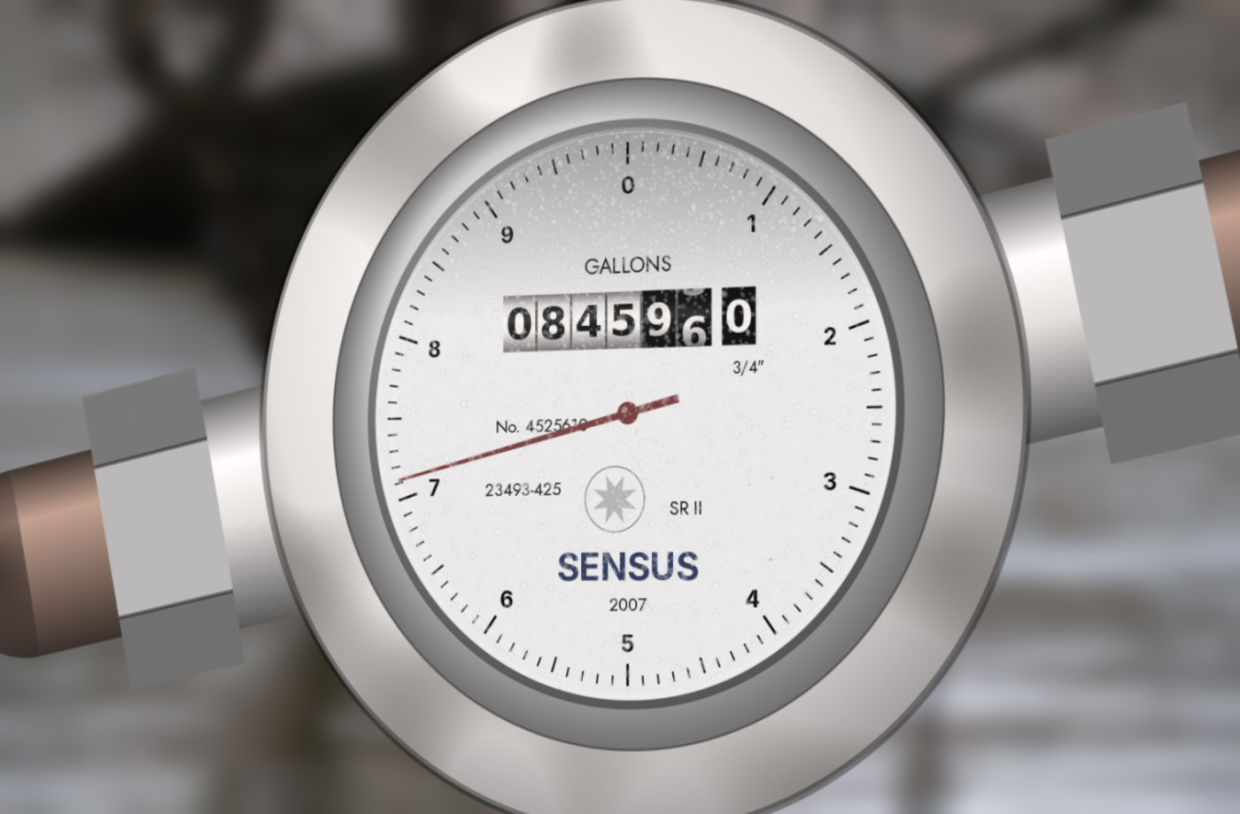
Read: 845957.1gal
